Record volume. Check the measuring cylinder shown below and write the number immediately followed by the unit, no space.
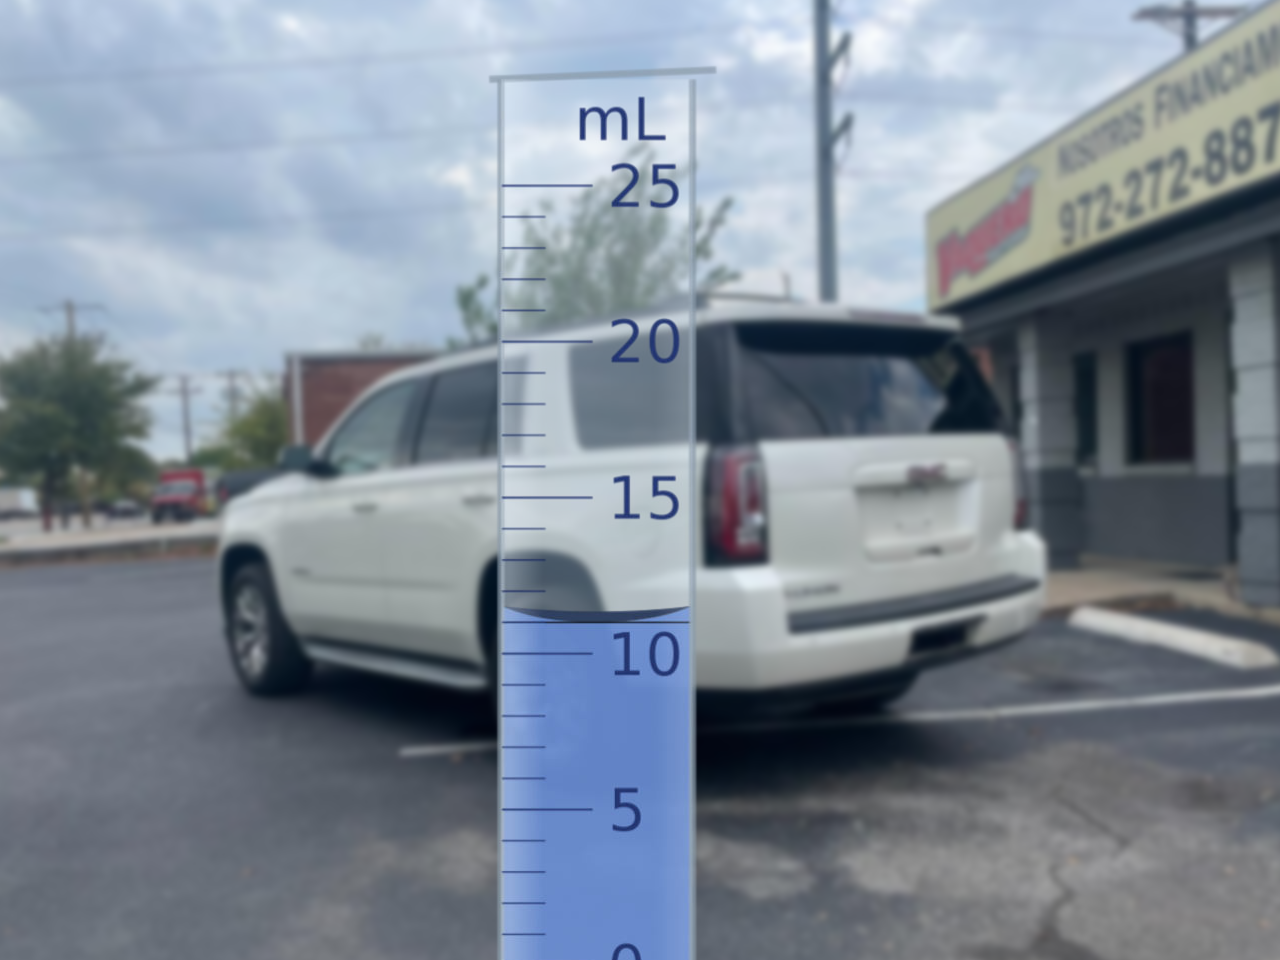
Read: 11mL
